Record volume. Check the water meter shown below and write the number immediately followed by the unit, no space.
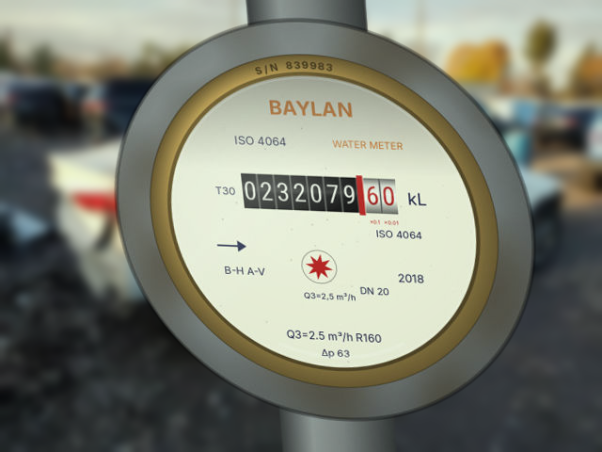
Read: 232079.60kL
